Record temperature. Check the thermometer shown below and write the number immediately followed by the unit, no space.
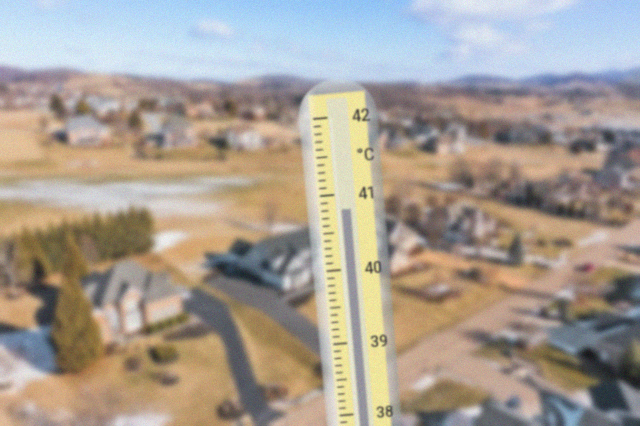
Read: 40.8°C
